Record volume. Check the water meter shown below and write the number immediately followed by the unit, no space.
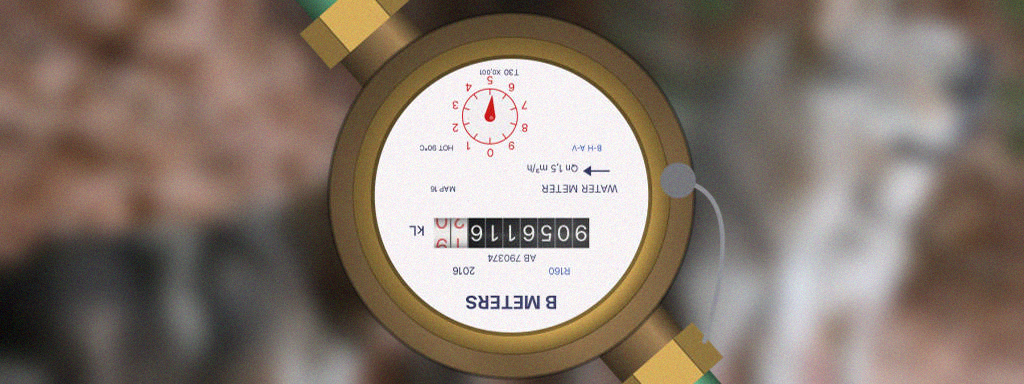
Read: 9056116.195kL
